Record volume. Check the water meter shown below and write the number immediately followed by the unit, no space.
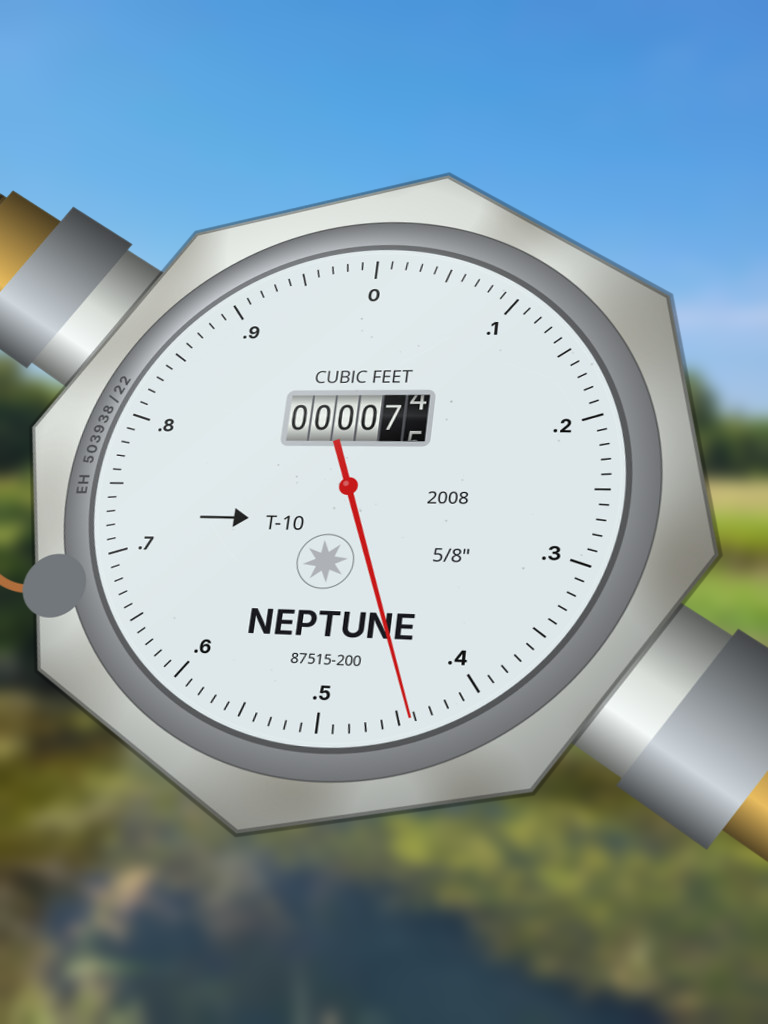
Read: 74.44ft³
